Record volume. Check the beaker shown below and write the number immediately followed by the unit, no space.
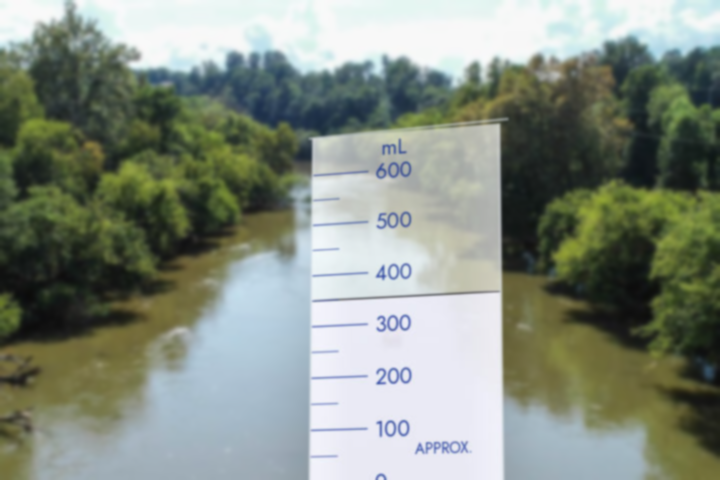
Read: 350mL
